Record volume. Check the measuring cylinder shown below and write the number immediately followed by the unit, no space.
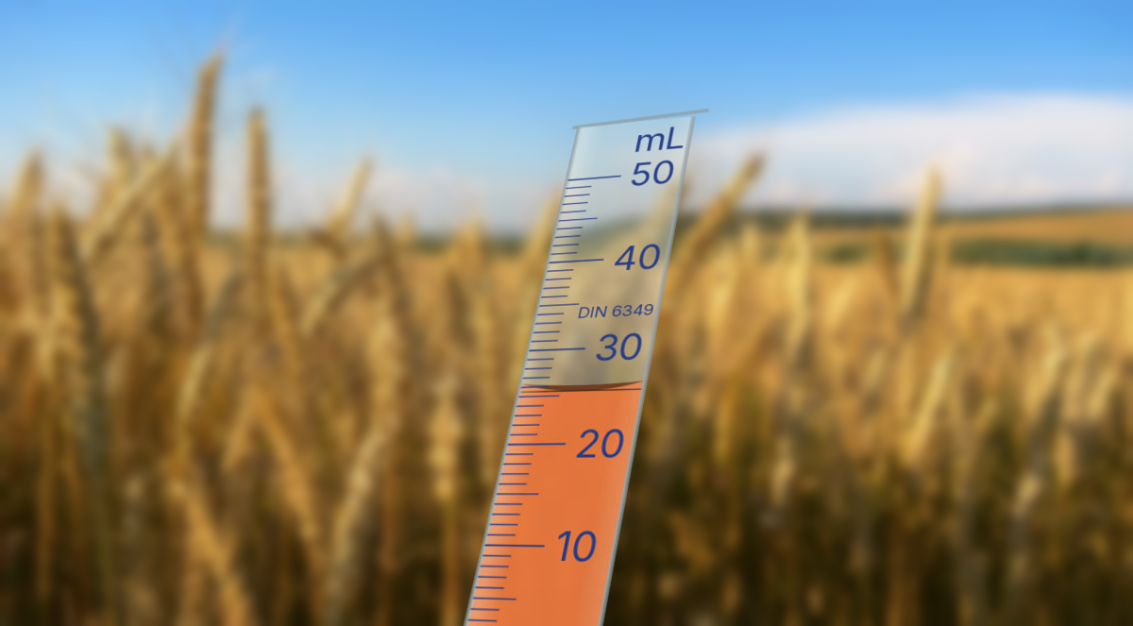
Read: 25.5mL
